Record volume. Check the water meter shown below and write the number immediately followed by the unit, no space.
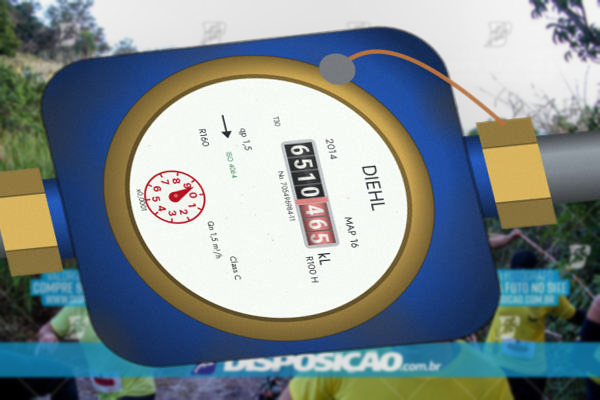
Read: 6510.4649kL
